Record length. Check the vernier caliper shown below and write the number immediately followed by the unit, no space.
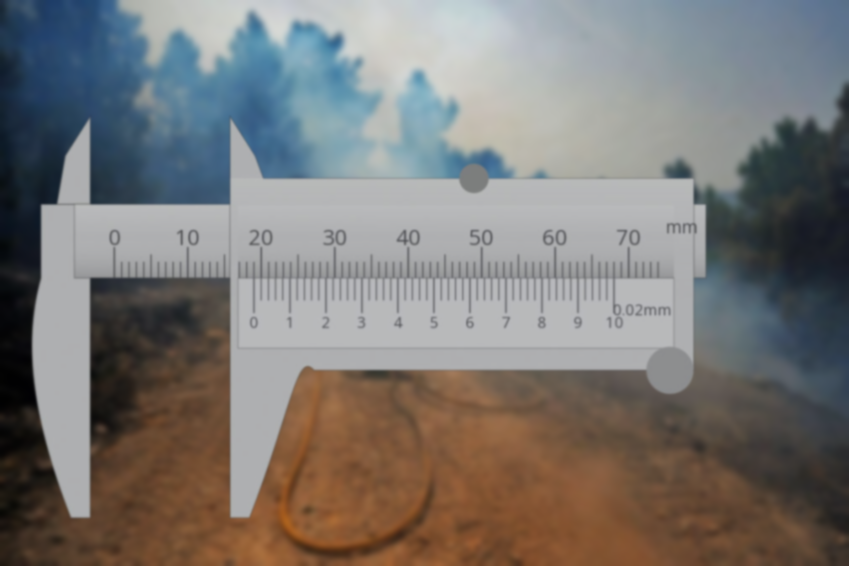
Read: 19.0mm
